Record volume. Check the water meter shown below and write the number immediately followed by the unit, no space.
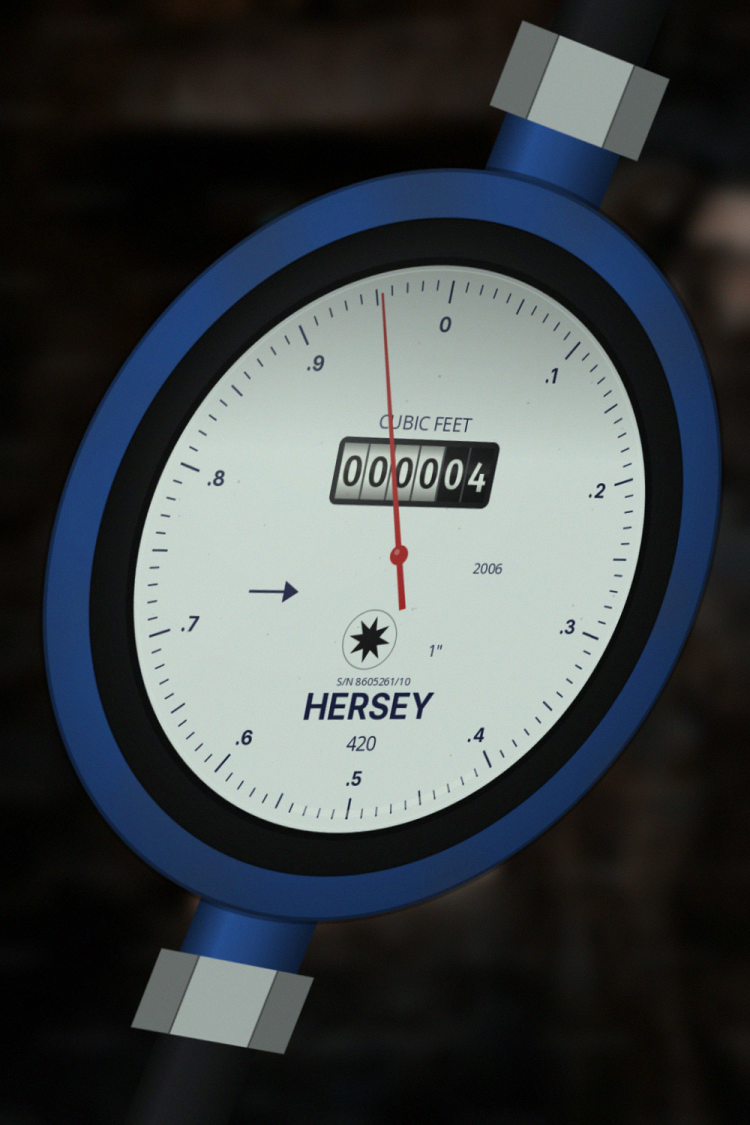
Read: 3.95ft³
